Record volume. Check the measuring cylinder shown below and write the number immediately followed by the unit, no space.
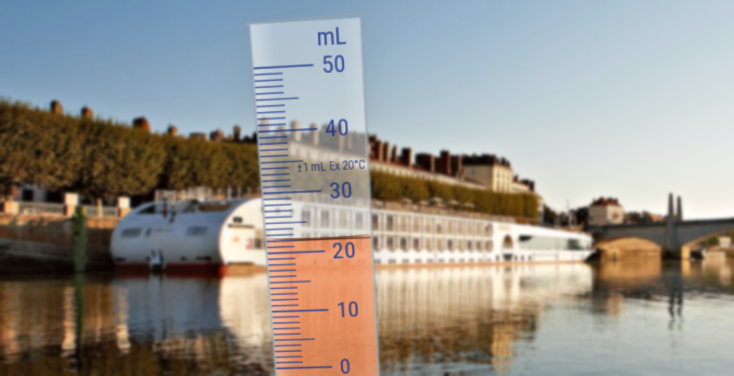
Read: 22mL
